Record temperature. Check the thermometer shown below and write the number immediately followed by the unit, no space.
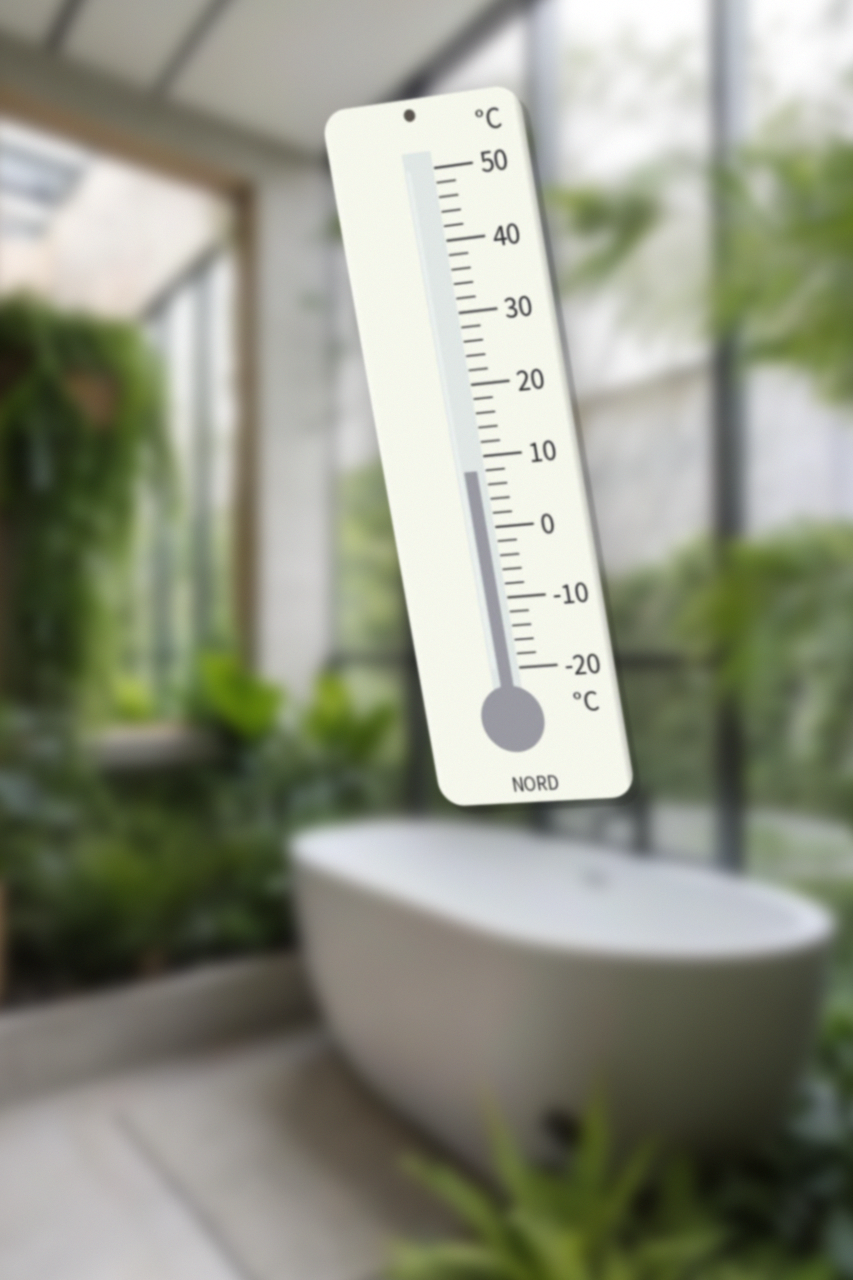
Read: 8°C
